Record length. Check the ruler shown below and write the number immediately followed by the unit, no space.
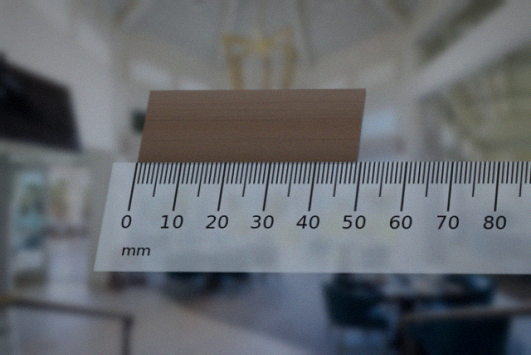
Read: 49mm
